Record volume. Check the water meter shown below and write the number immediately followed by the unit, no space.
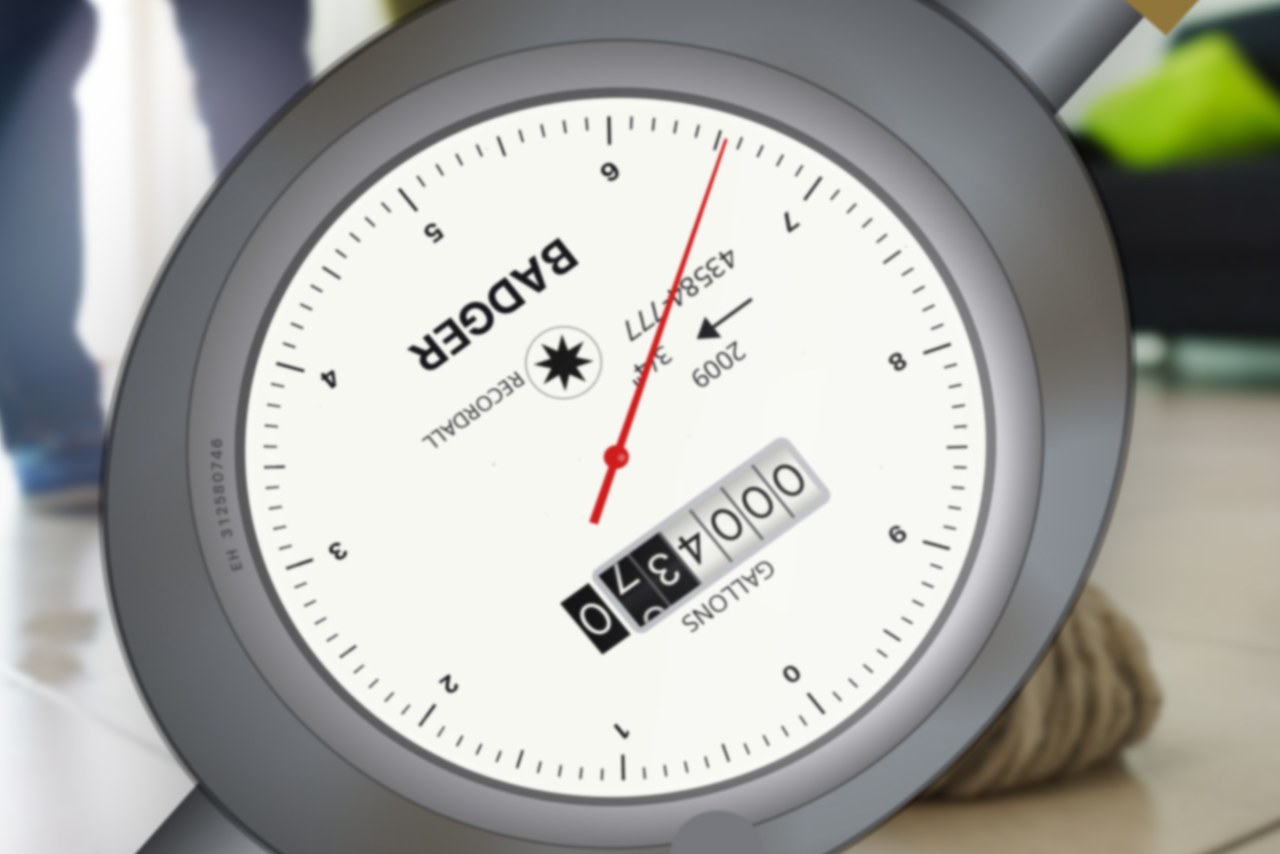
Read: 4366.5gal
